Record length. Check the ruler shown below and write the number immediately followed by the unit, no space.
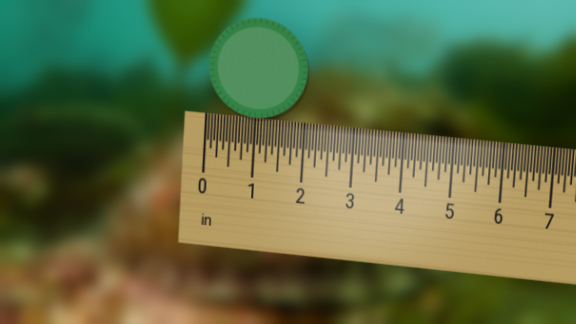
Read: 2in
